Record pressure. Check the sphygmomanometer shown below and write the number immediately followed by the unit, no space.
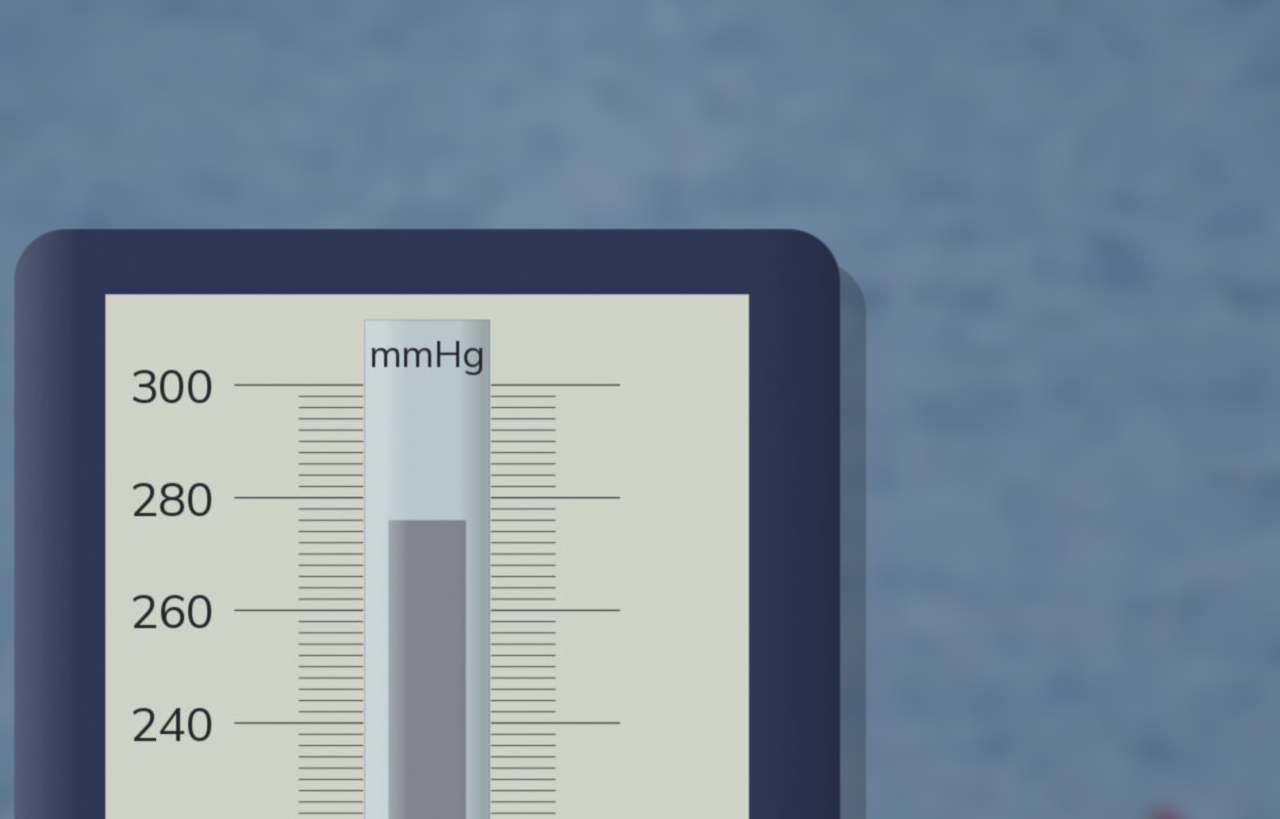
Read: 276mmHg
